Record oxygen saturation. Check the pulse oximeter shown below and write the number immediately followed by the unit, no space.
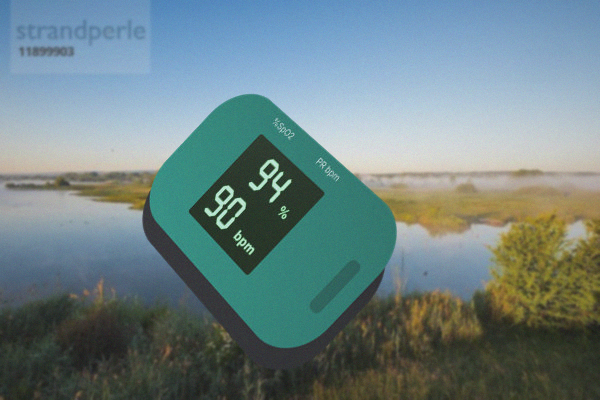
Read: 94%
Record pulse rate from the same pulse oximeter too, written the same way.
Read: 90bpm
